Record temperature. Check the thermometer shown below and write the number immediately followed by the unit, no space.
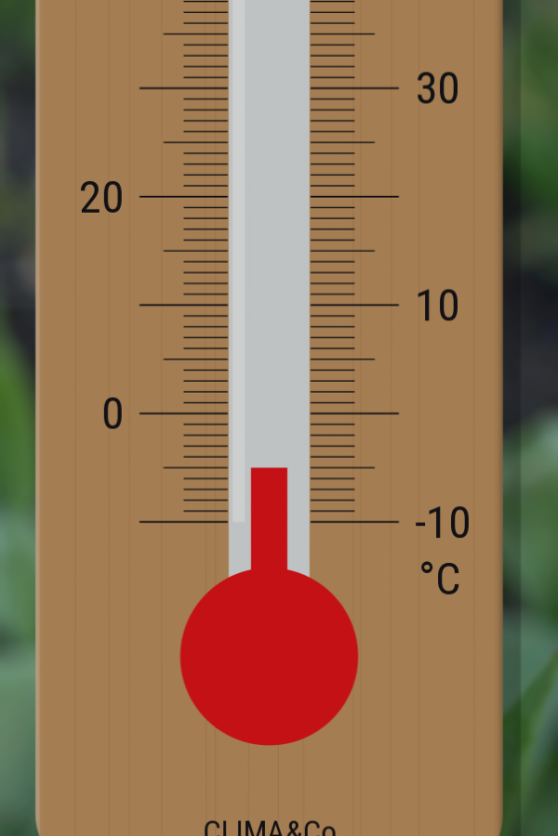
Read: -5°C
